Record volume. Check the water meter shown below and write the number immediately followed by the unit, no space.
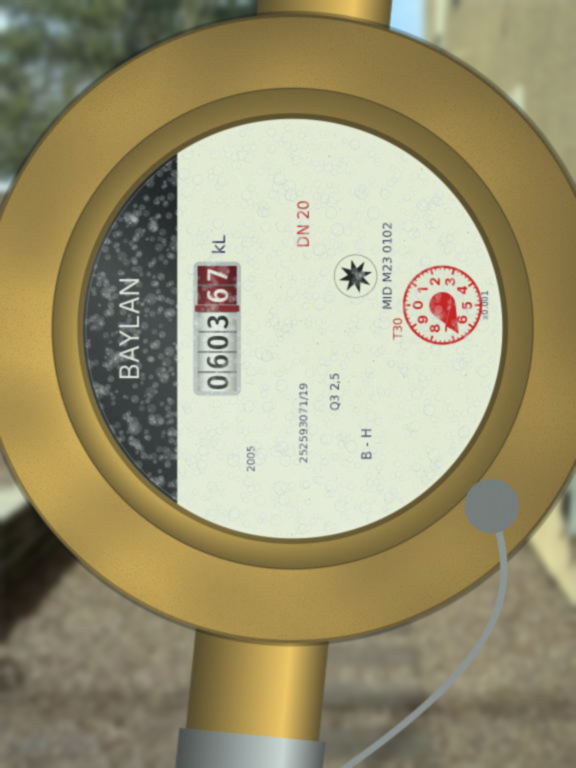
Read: 603.676kL
